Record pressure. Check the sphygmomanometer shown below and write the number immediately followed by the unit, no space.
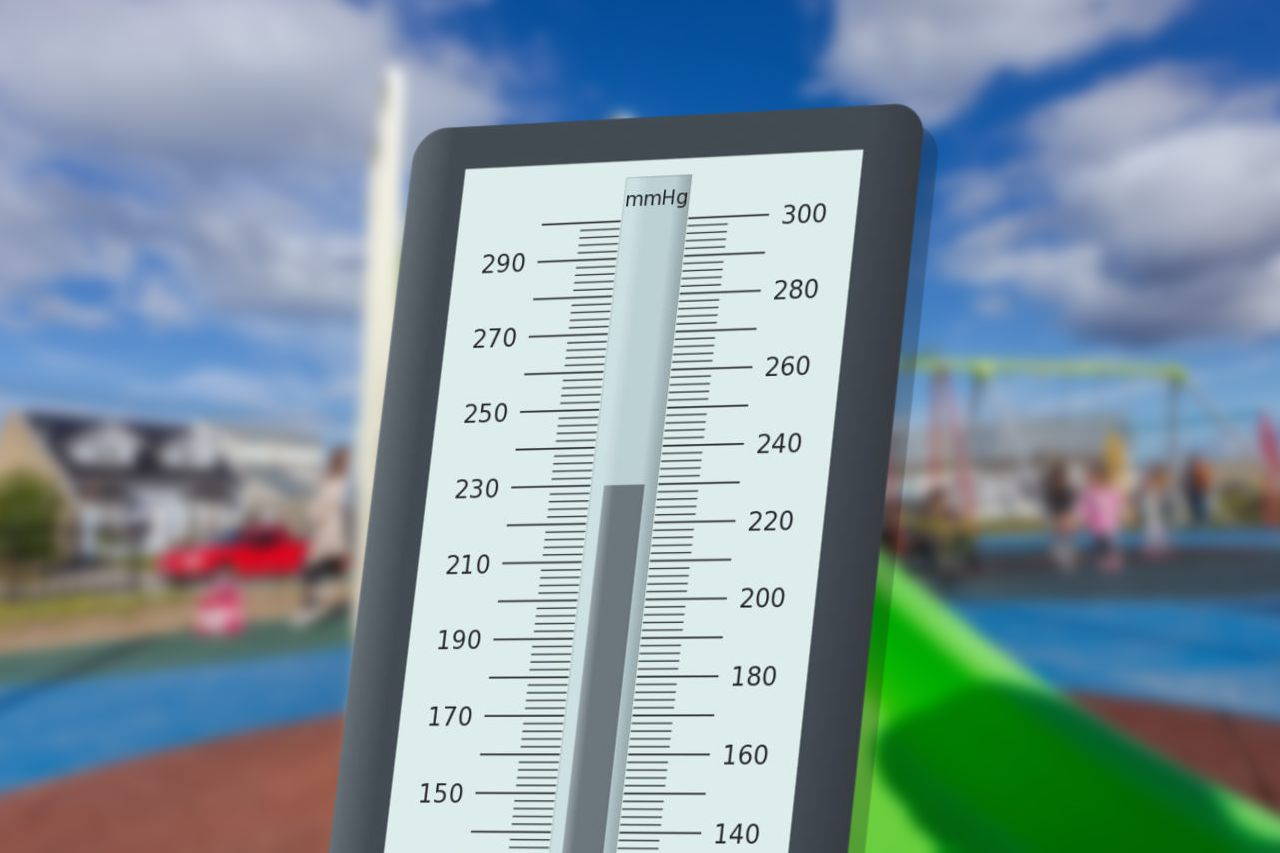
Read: 230mmHg
